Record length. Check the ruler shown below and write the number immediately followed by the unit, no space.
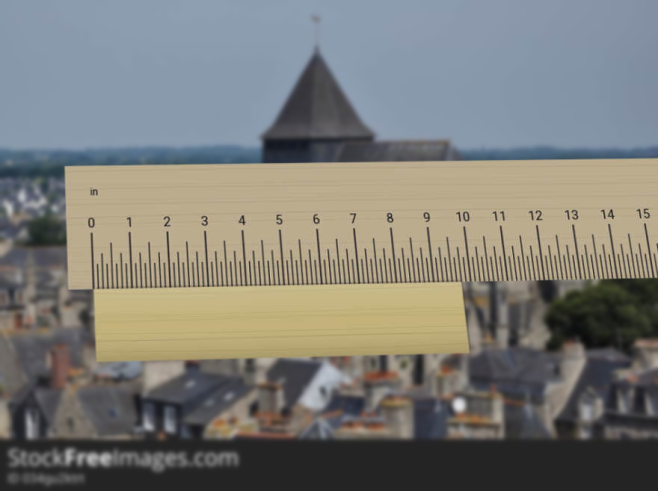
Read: 9.75in
